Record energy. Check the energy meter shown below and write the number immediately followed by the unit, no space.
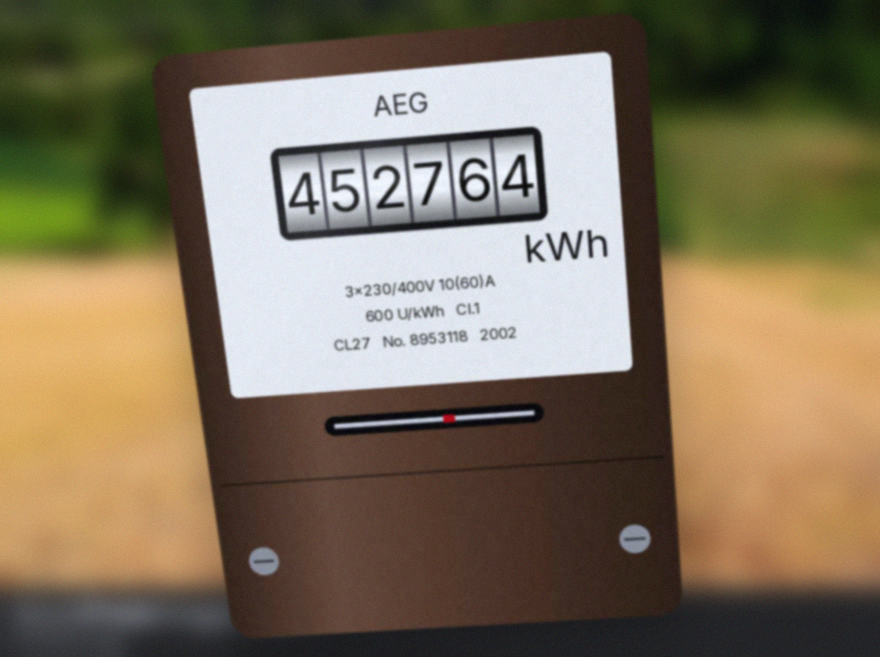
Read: 452764kWh
